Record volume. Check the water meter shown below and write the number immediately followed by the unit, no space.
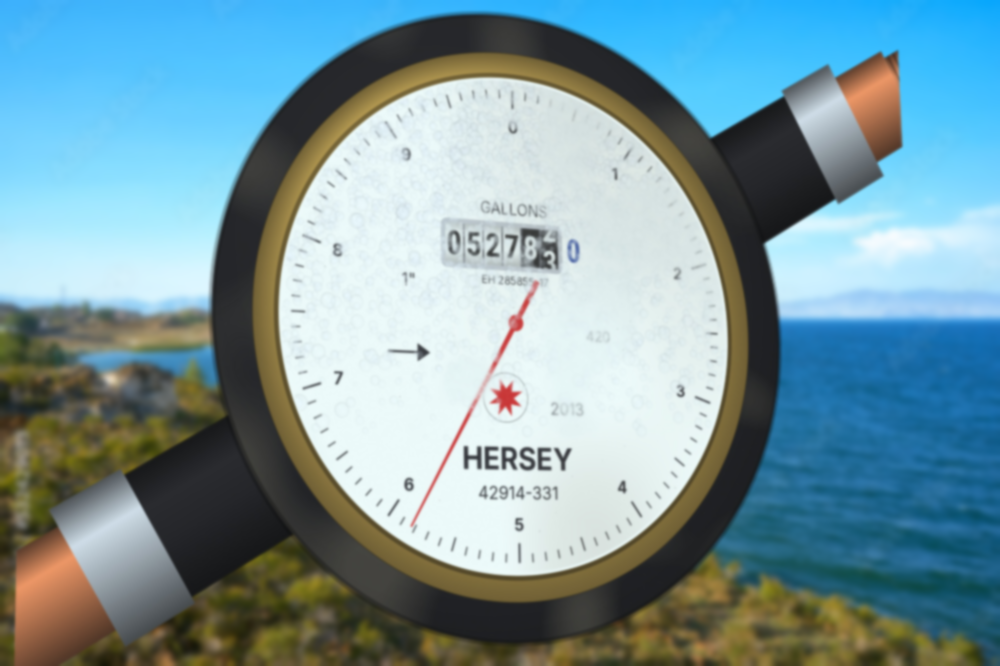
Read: 527825.8gal
